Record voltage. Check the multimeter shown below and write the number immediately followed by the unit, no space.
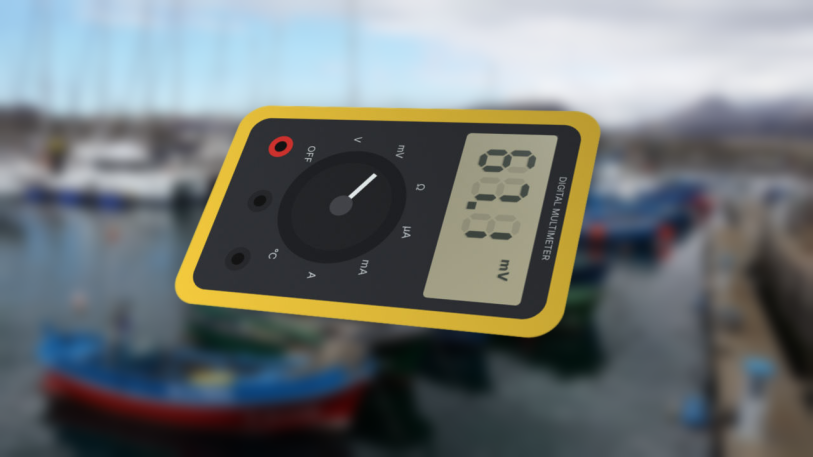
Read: 67.1mV
